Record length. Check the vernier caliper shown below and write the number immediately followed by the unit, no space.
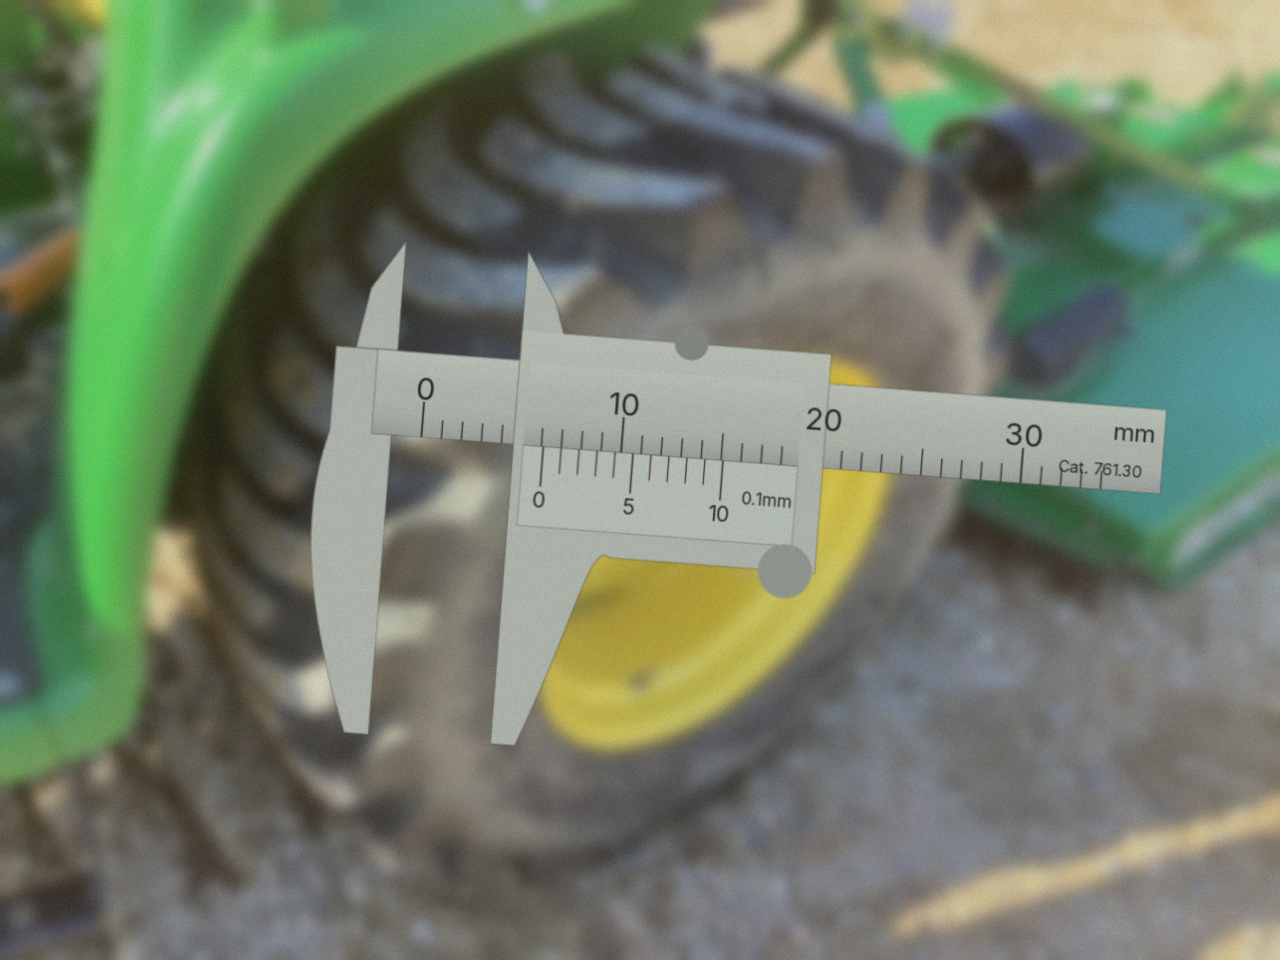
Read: 6.1mm
